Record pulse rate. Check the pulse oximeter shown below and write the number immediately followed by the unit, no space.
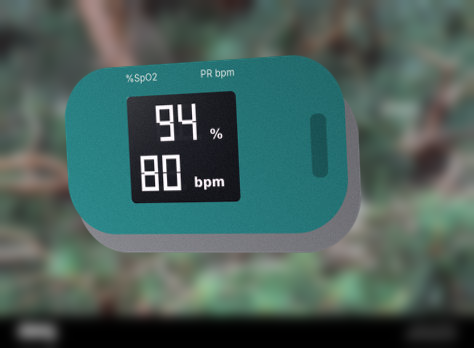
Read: 80bpm
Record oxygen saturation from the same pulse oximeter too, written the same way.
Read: 94%
